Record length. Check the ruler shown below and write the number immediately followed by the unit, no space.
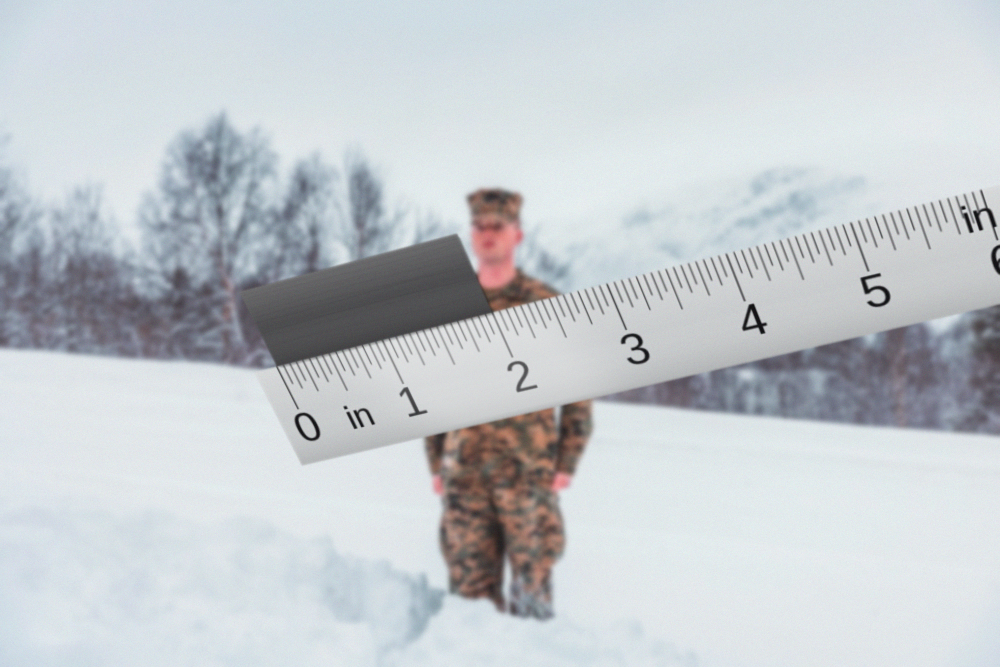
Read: 2in
